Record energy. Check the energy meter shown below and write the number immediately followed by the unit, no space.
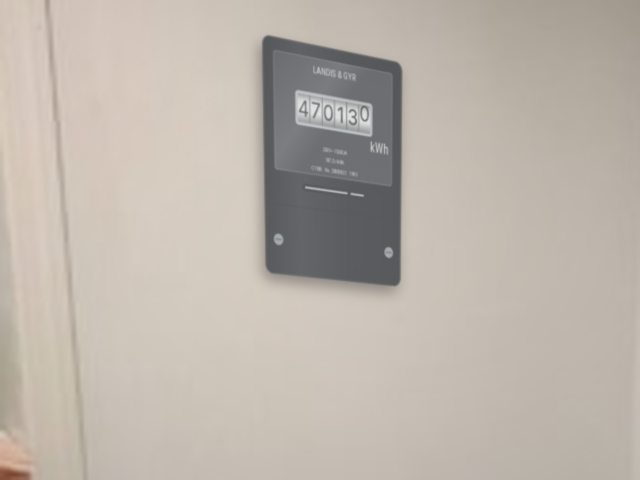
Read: 470130kWh
